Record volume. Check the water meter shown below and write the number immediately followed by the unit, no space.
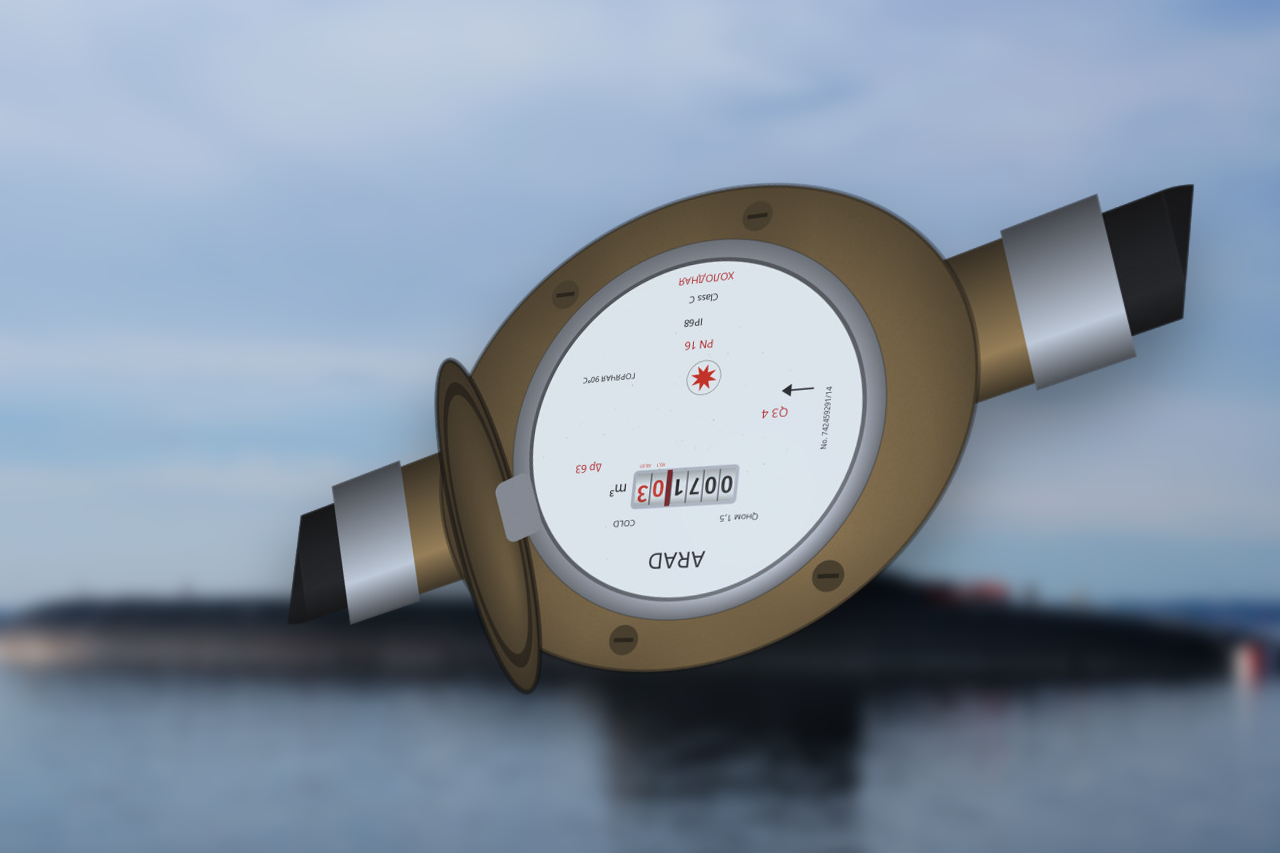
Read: 71.03m³
